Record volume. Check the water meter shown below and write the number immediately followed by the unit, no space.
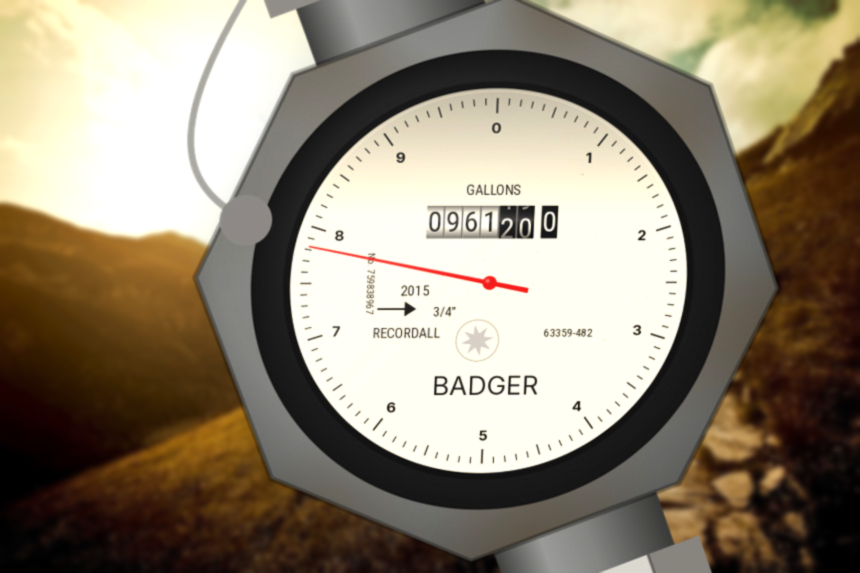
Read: 961197.8gal
